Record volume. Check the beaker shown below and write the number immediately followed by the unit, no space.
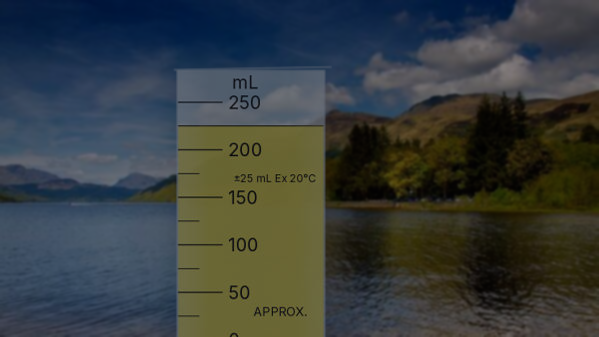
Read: 225mL
